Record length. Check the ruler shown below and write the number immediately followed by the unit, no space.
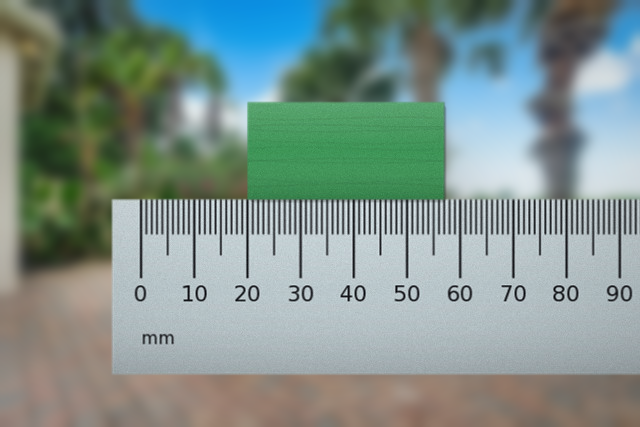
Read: 37mm
